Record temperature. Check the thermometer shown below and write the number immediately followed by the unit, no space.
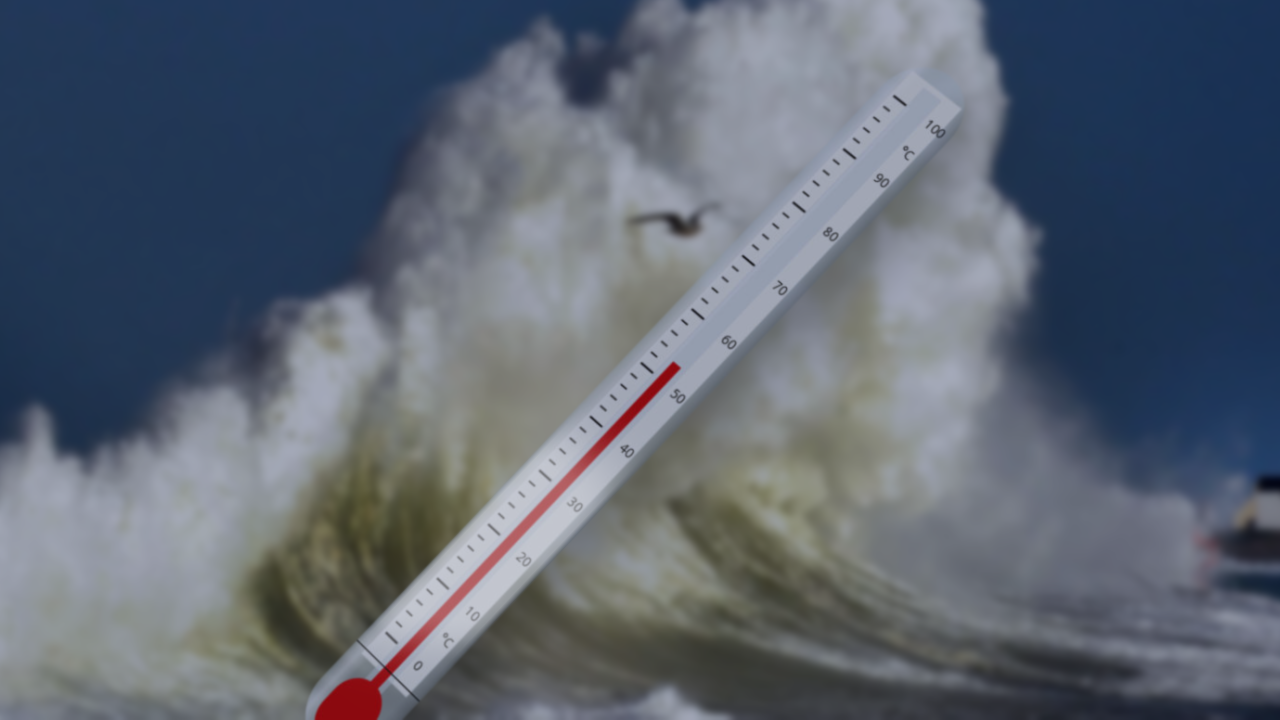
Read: 53°C
